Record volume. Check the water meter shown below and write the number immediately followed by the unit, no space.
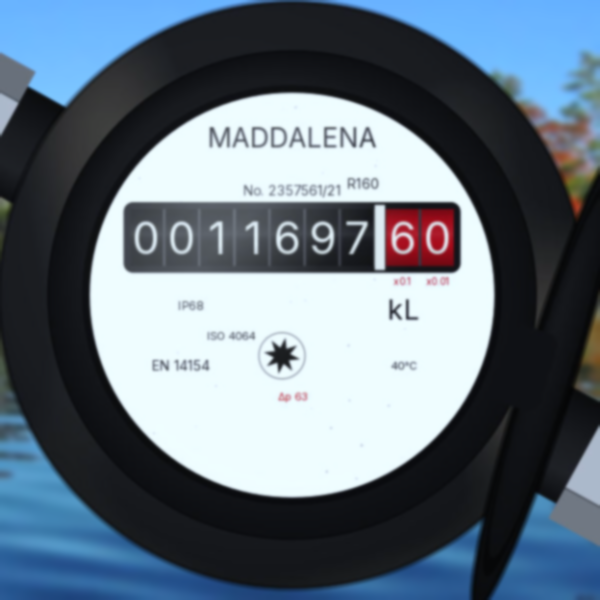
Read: 11697.60kL
